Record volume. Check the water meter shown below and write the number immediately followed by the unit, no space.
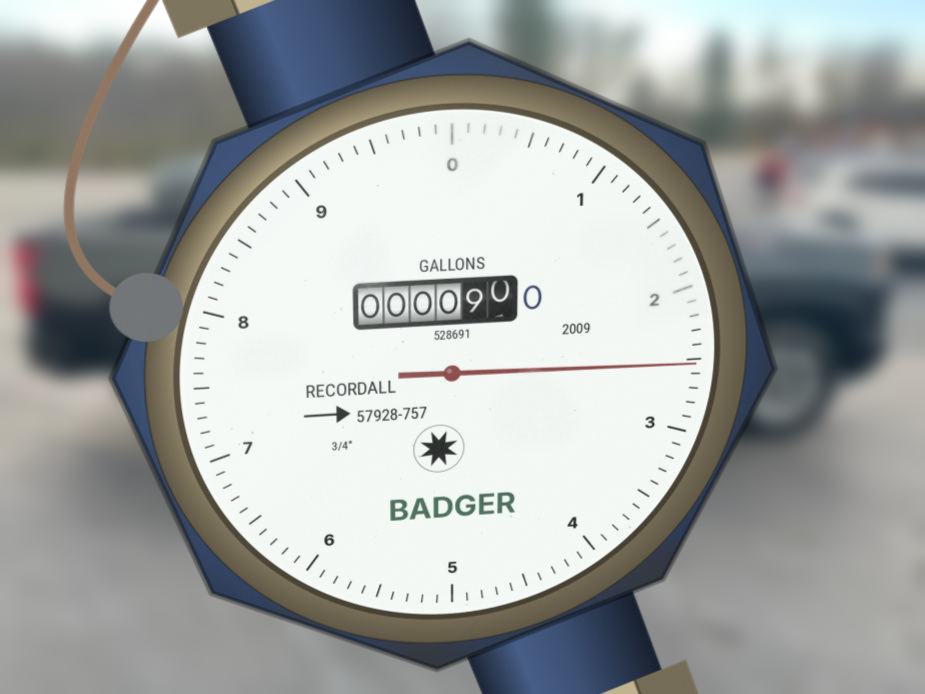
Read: 902.5gal
